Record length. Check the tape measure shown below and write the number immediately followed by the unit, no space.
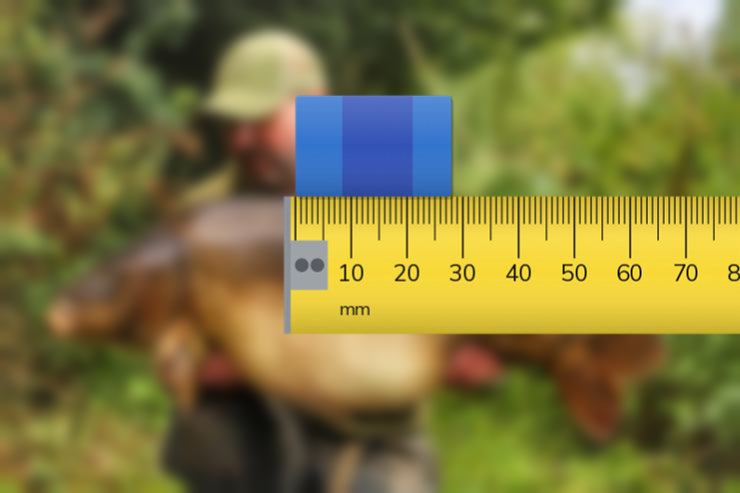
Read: 28mm
